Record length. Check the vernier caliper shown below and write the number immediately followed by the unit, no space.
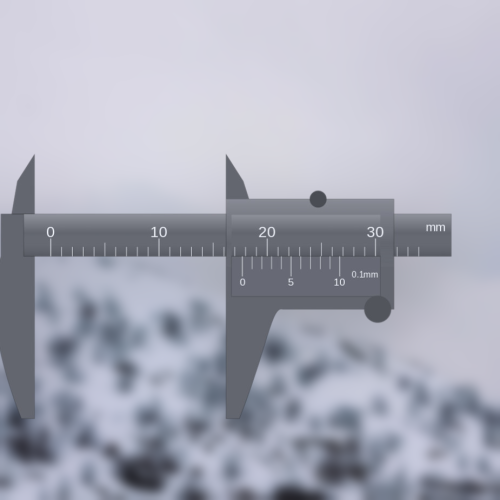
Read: 17.7mm
